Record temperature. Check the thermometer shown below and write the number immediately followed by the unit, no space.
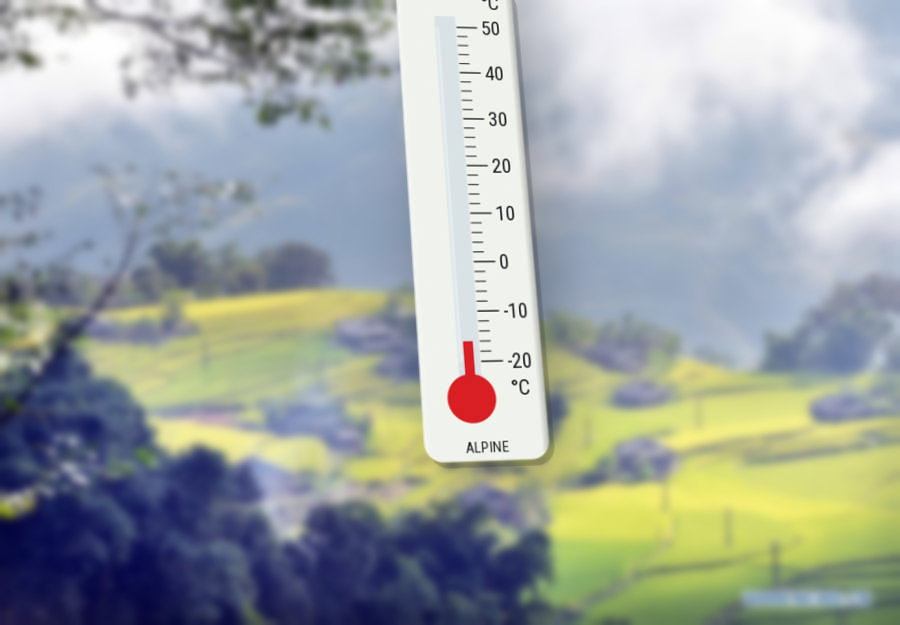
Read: -16°C
